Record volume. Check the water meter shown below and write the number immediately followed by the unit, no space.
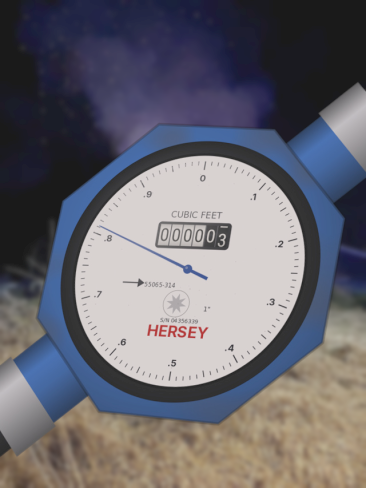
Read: 2.81ft³
